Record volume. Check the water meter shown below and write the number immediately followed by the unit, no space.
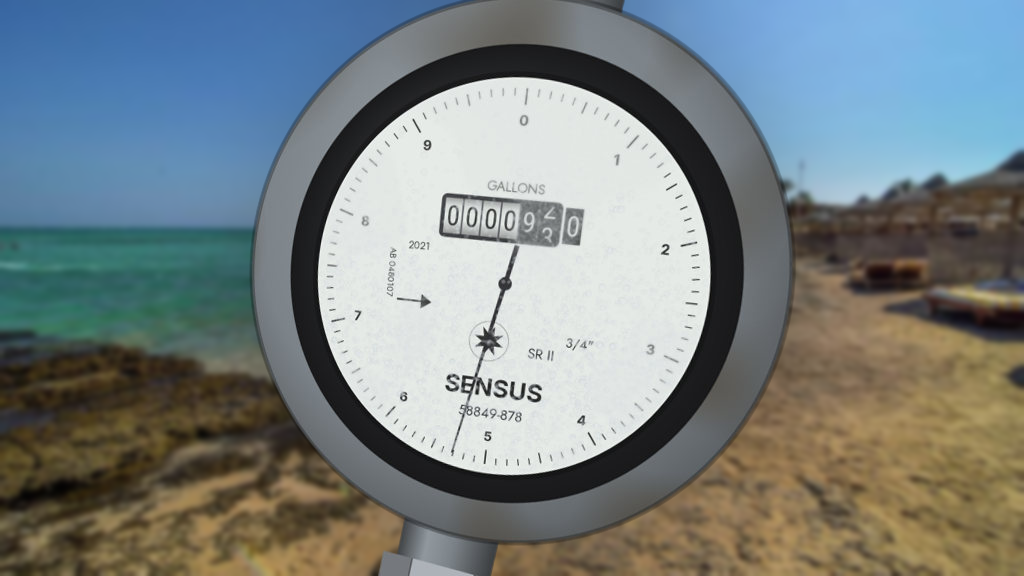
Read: 925.3gal
